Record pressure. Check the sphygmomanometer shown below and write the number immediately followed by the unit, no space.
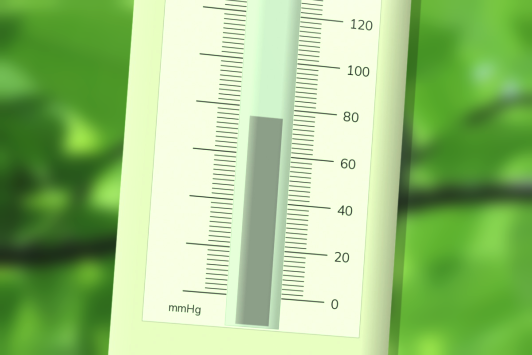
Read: 76mmHg
